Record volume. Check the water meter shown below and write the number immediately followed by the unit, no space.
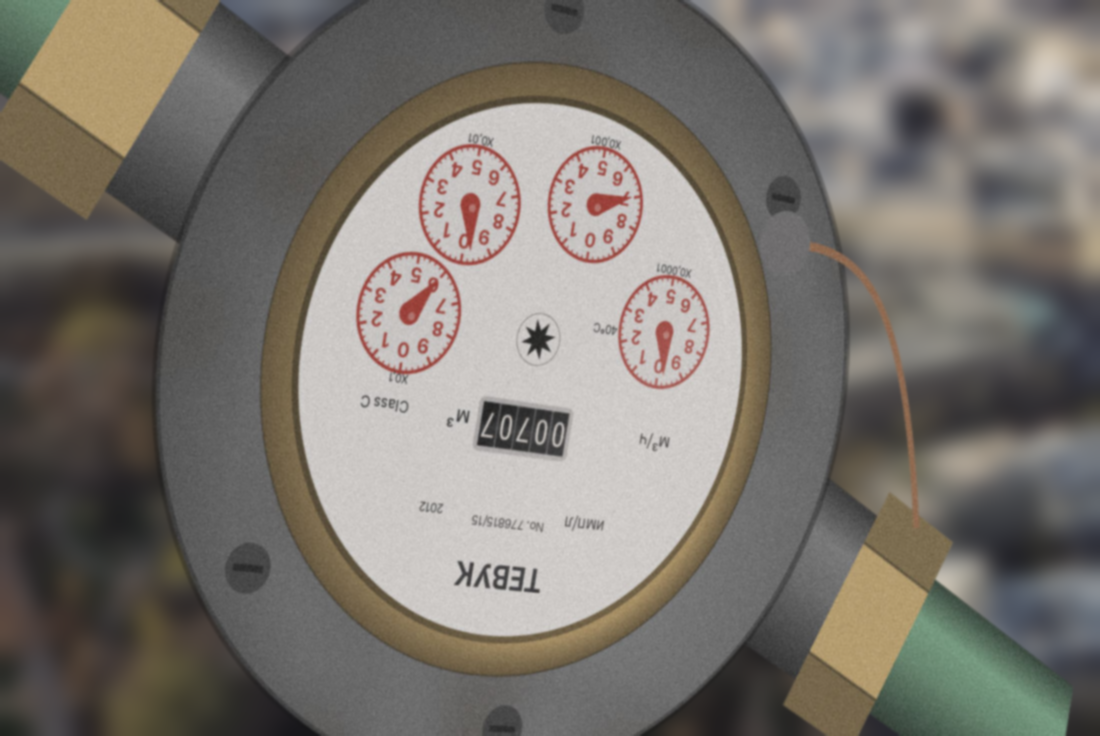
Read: 707.5969m³
